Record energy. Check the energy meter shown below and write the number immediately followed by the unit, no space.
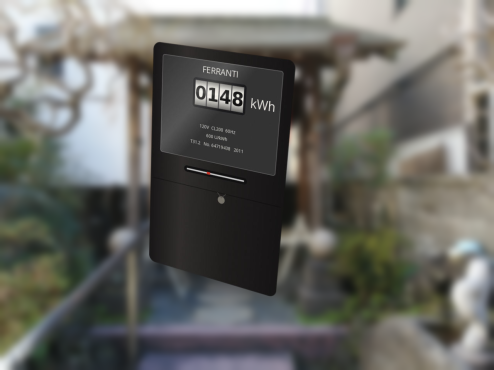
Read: 148kWh
